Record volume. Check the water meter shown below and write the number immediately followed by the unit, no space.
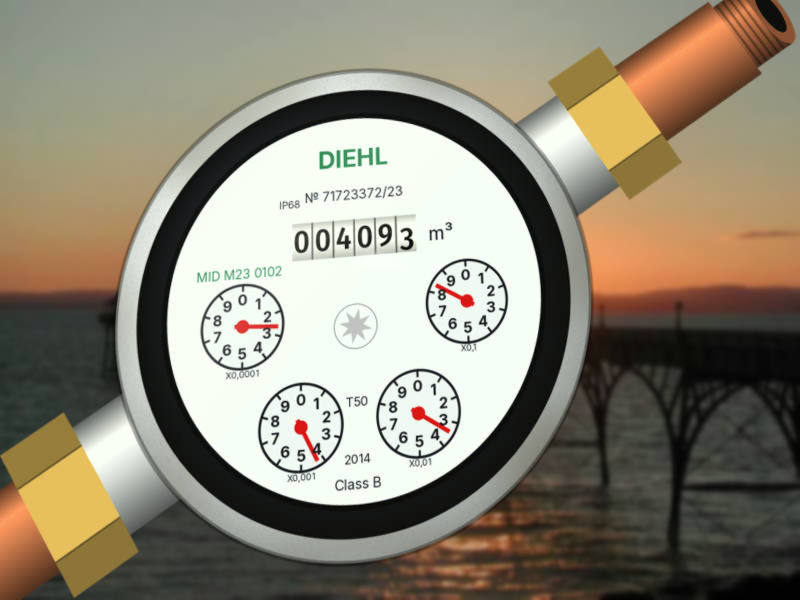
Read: 4092.8342m³
